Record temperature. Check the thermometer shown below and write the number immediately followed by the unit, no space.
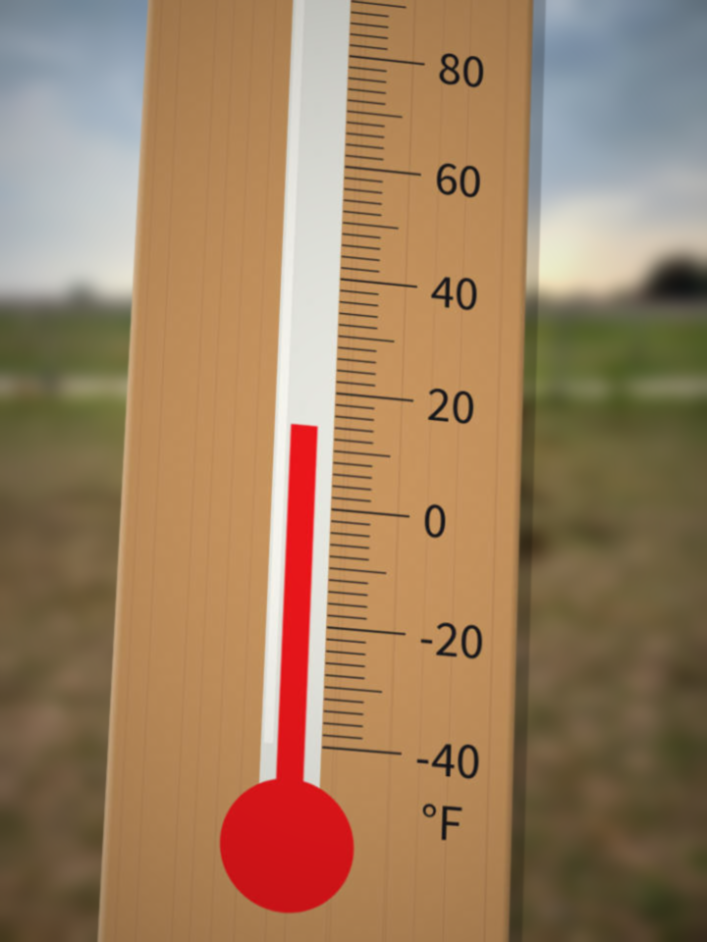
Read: 14°F
